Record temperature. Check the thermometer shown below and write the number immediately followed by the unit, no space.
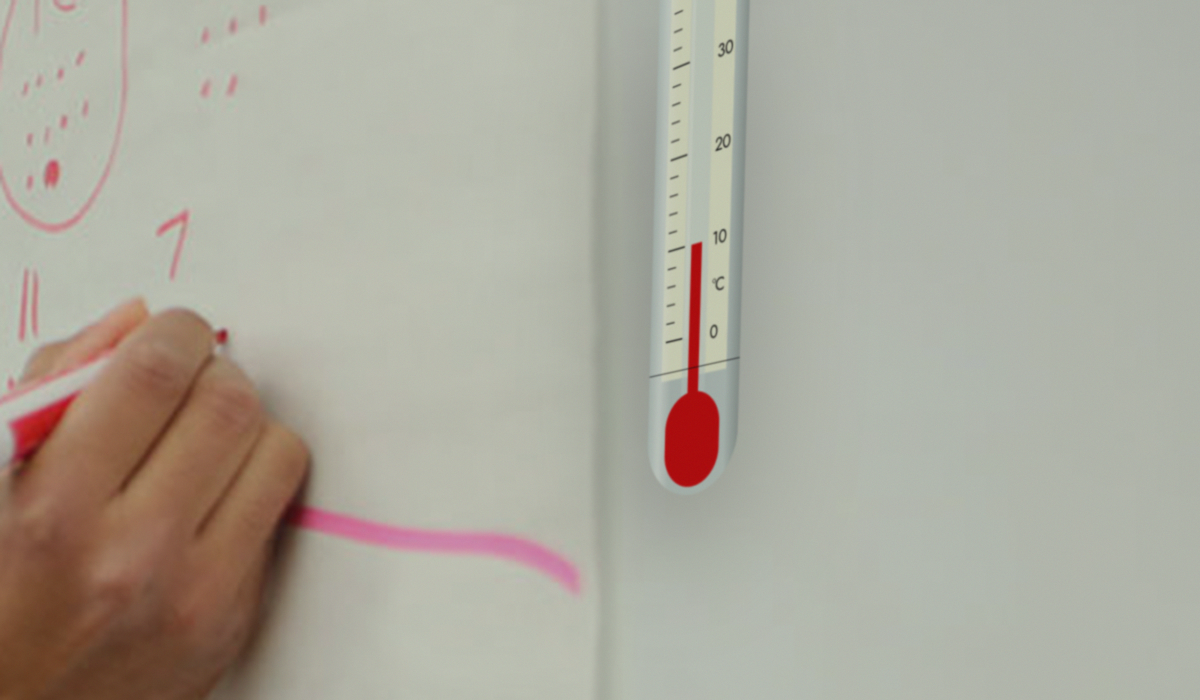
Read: 10°C
